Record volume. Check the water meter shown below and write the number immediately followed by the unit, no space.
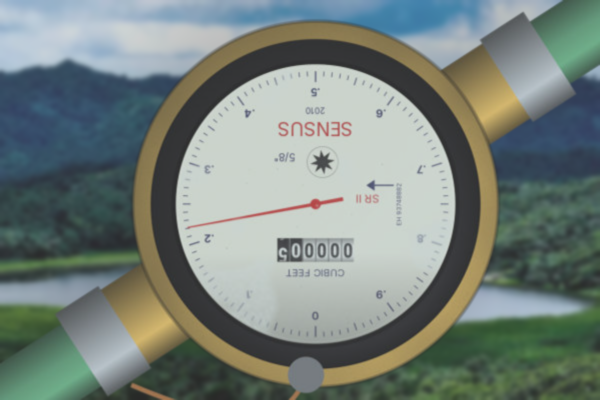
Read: 5.22ft³
